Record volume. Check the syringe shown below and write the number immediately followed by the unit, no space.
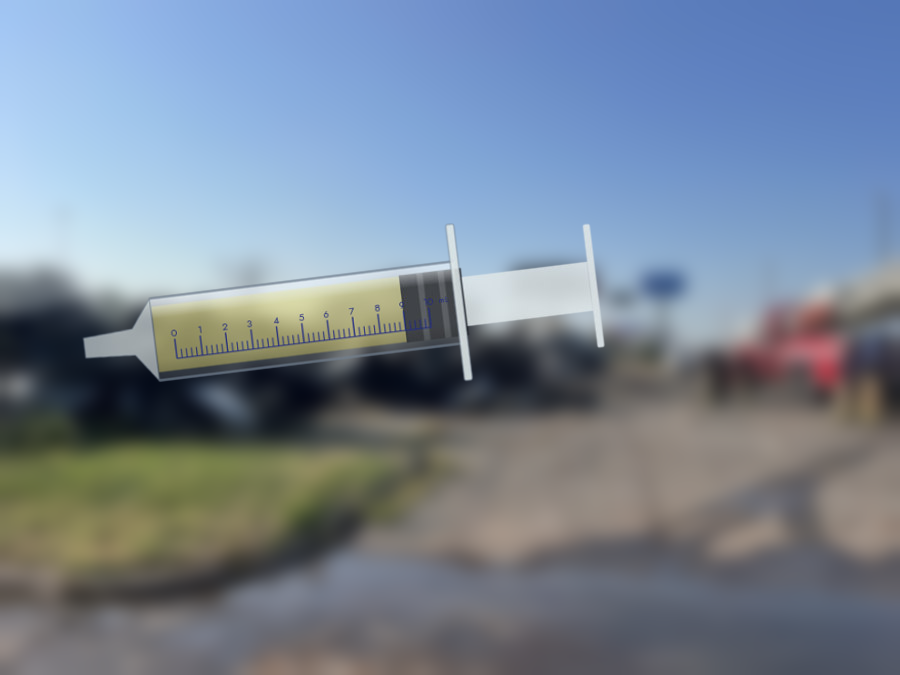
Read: 9mL
